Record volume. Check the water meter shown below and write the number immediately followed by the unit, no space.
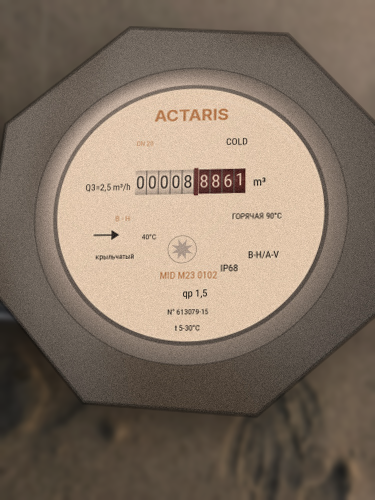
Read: 8.8861m³
